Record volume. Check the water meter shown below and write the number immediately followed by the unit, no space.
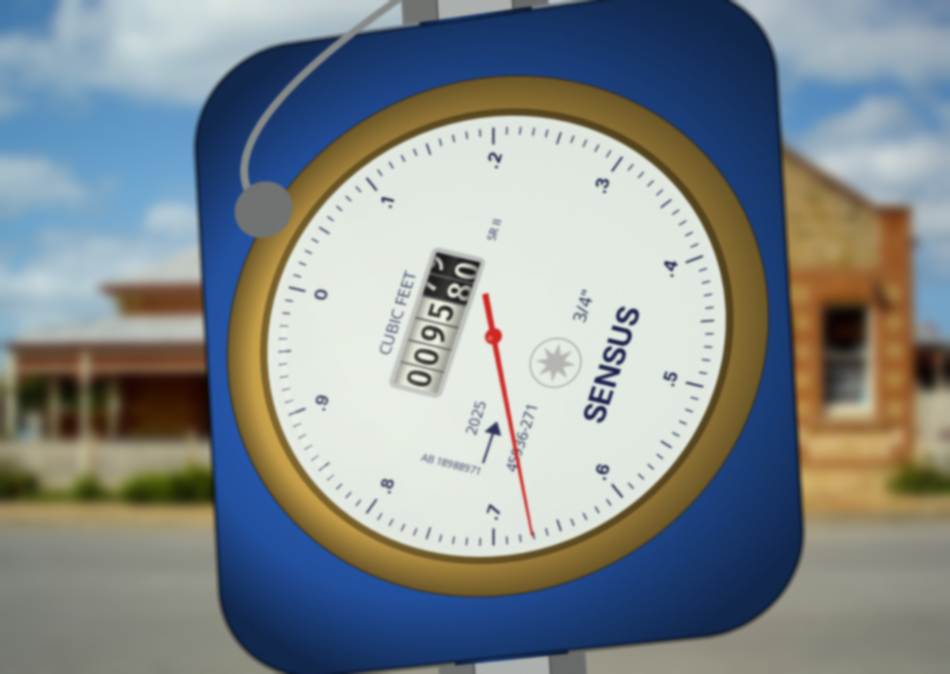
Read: 9579.67ft³
